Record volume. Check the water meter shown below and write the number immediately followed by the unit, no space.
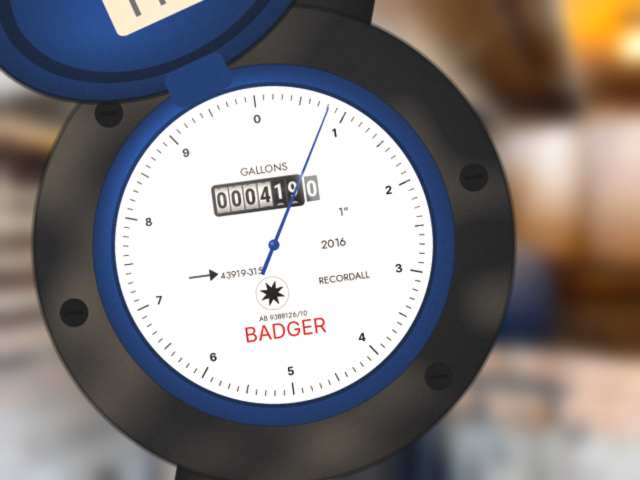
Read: 4190.8gal
